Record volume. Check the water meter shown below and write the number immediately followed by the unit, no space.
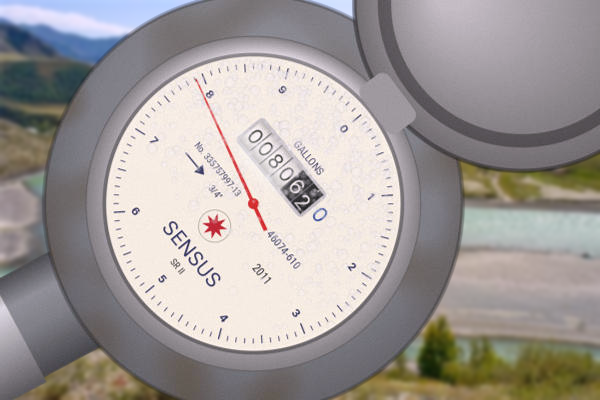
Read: 80617.9gal
